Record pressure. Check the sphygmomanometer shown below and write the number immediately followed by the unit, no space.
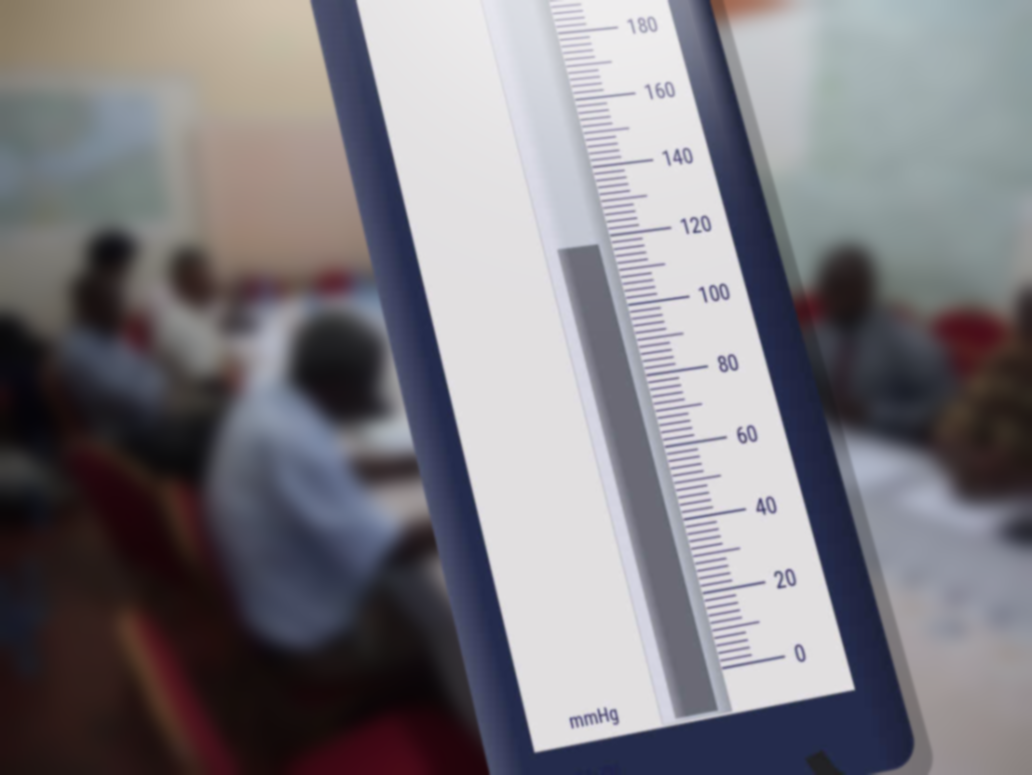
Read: 118mmHg
